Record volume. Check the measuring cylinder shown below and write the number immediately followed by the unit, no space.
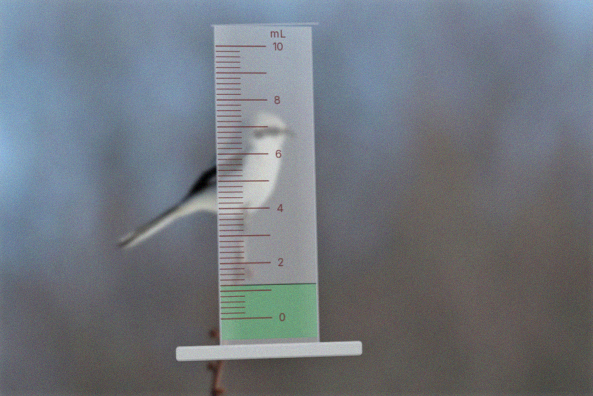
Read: 1.2mL
